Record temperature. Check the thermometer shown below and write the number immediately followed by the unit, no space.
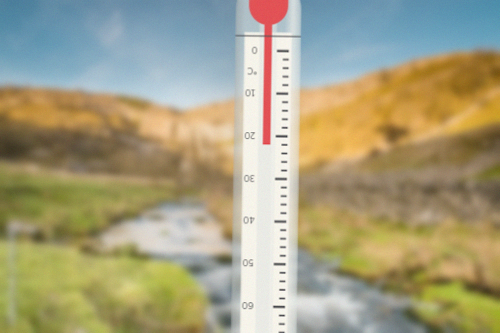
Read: 22°C
